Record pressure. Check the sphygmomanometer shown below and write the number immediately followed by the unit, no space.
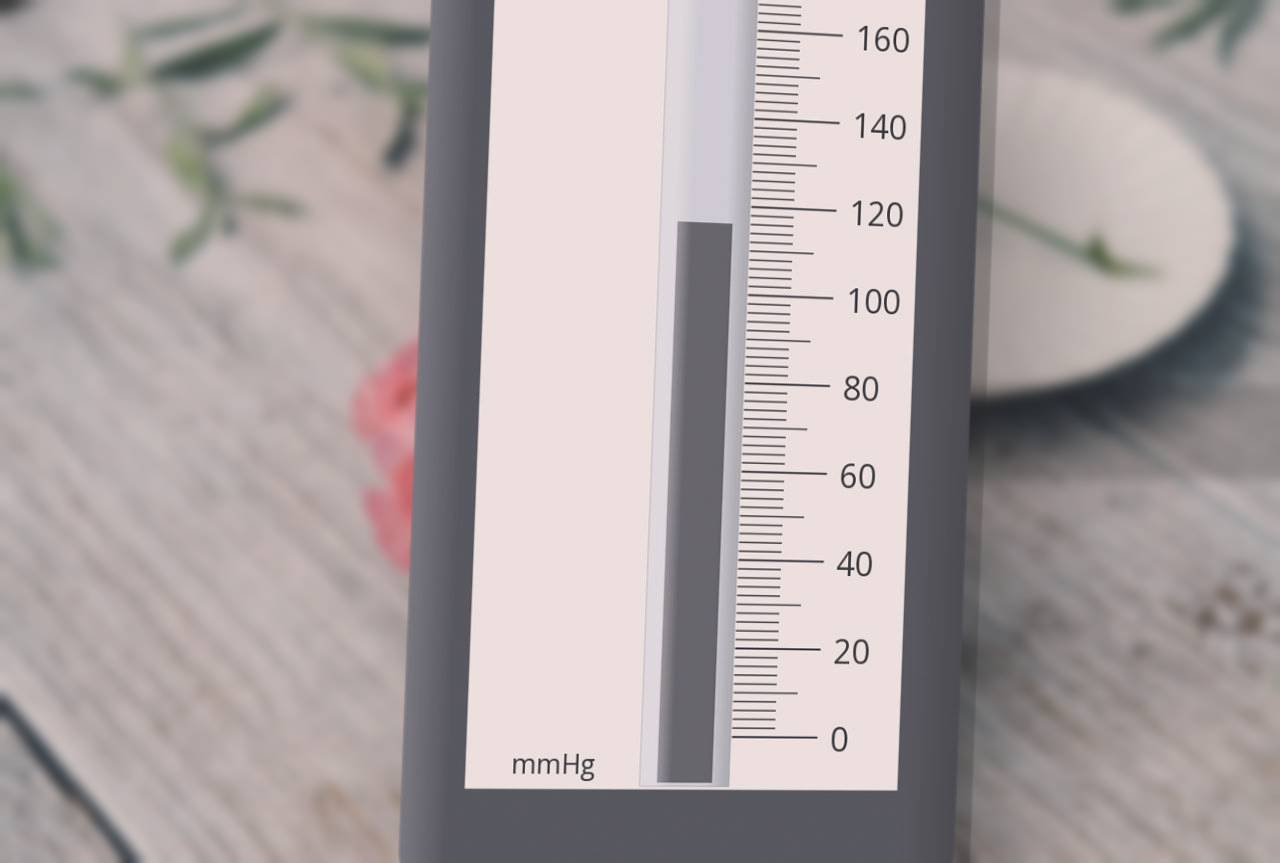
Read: 116mmHg
